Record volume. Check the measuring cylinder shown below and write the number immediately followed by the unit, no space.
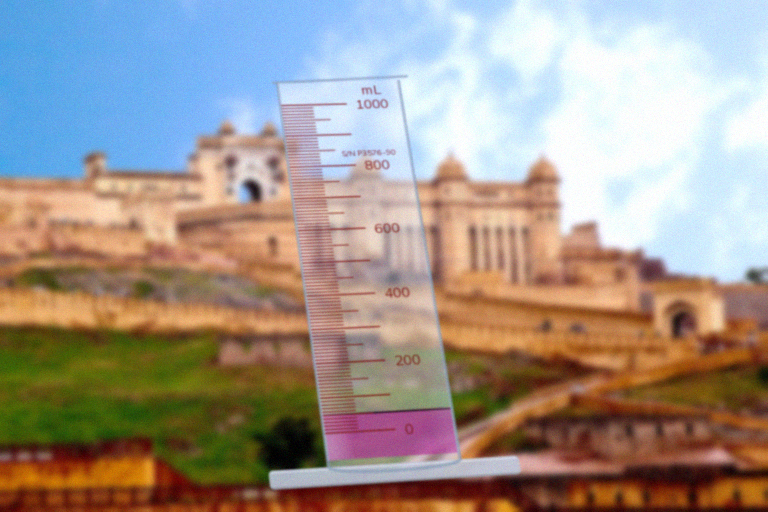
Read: 50mL
